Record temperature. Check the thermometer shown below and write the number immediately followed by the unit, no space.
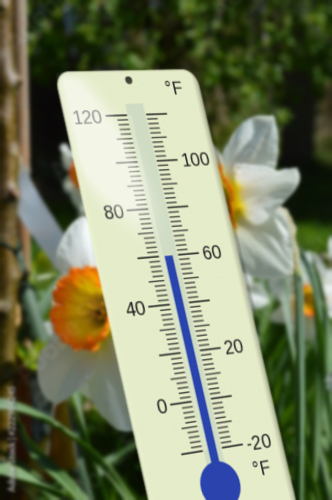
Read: 60°F
